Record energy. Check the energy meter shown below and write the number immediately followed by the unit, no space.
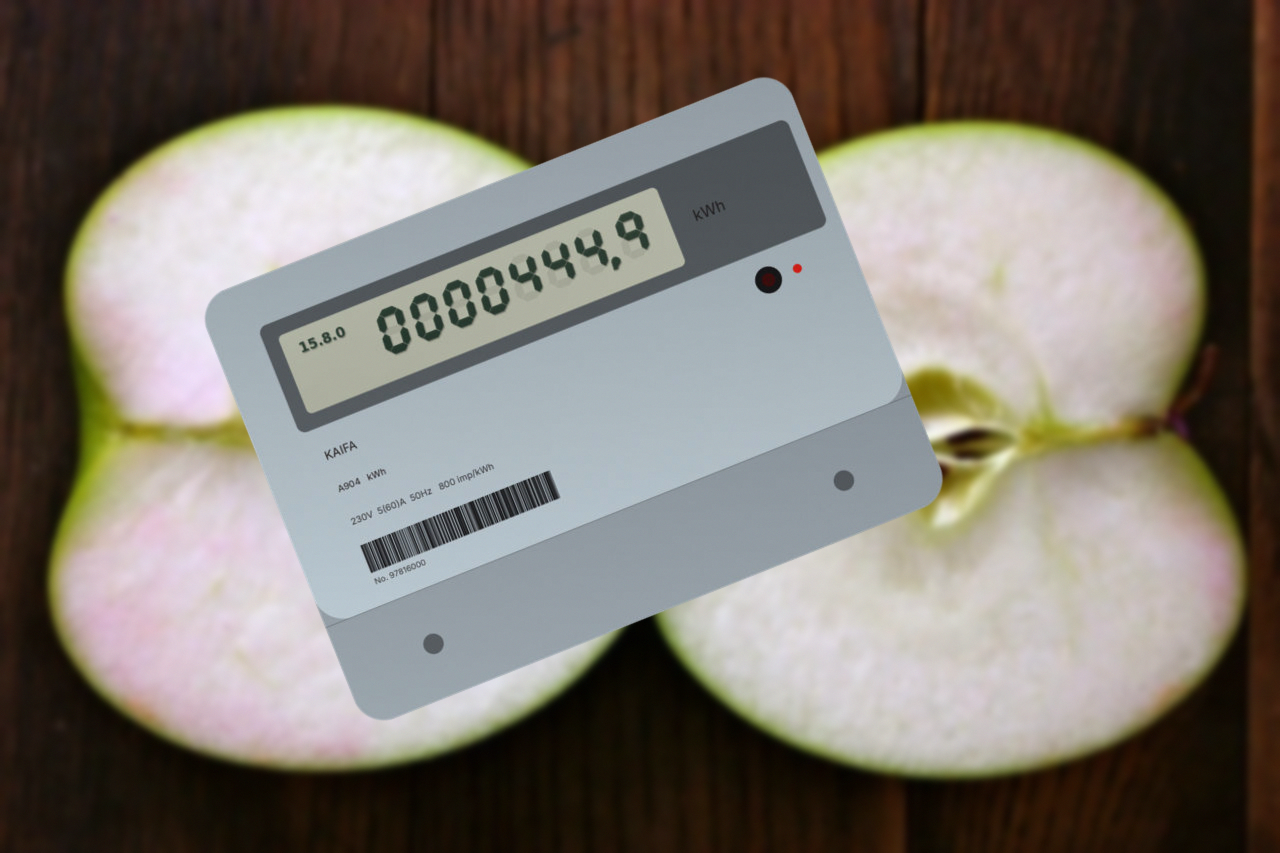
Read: 444.9kWh
